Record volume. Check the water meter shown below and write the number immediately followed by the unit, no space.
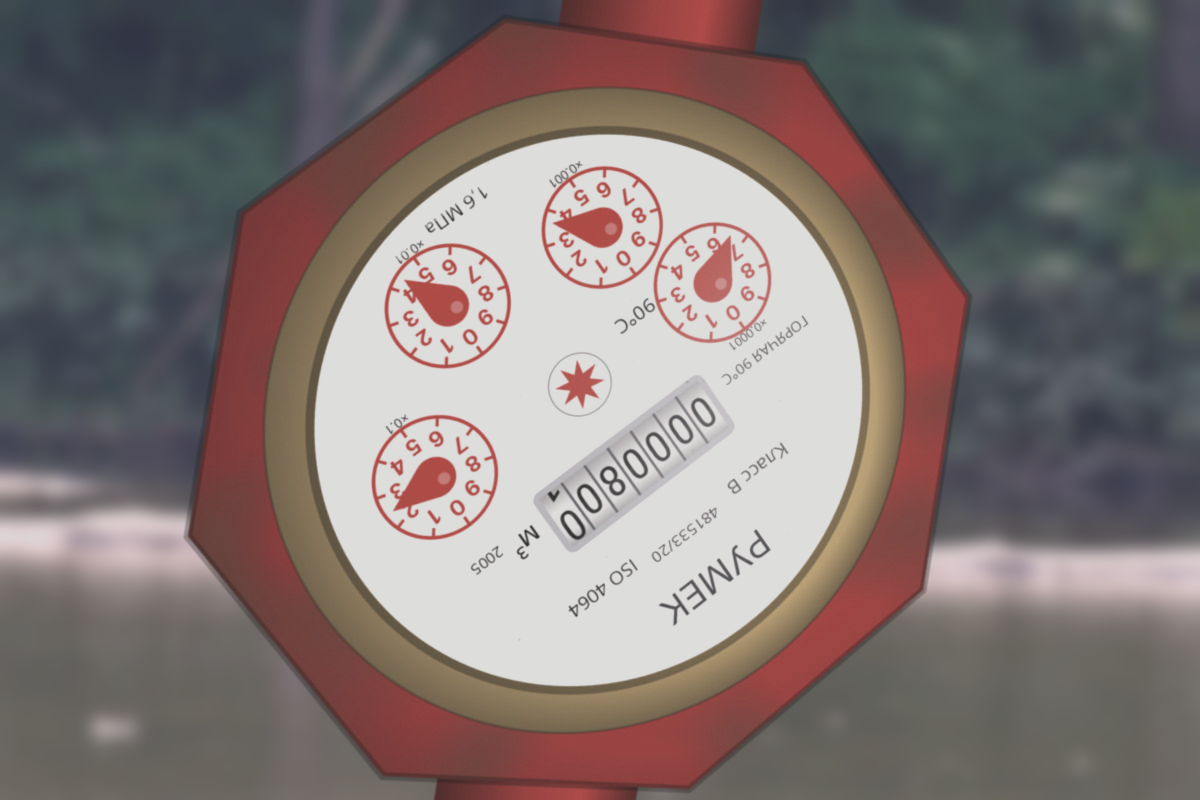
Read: 800.2436m³
